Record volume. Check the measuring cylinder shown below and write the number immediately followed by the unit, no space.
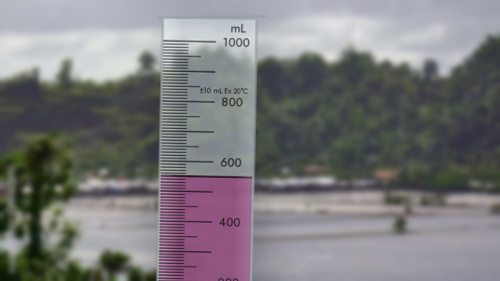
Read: 550mL
